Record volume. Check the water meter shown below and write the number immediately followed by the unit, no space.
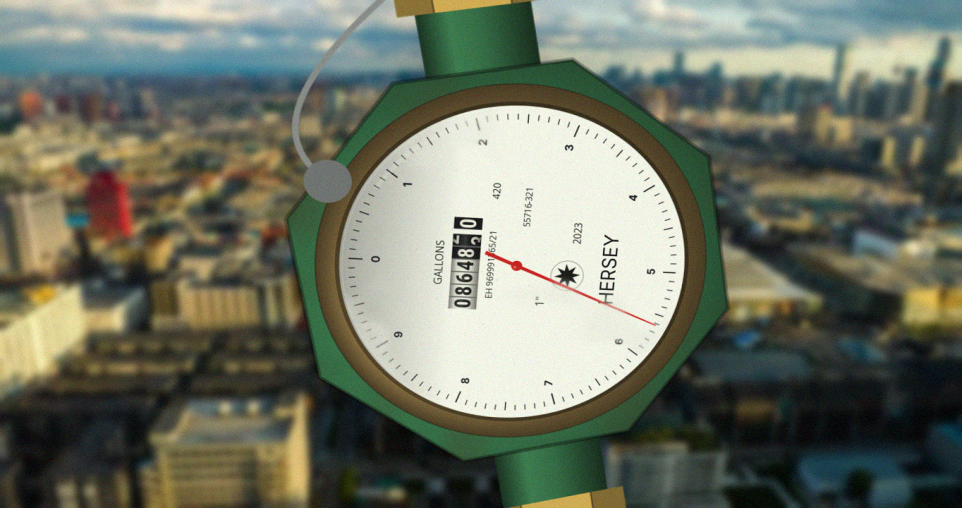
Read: 864825.6gal
